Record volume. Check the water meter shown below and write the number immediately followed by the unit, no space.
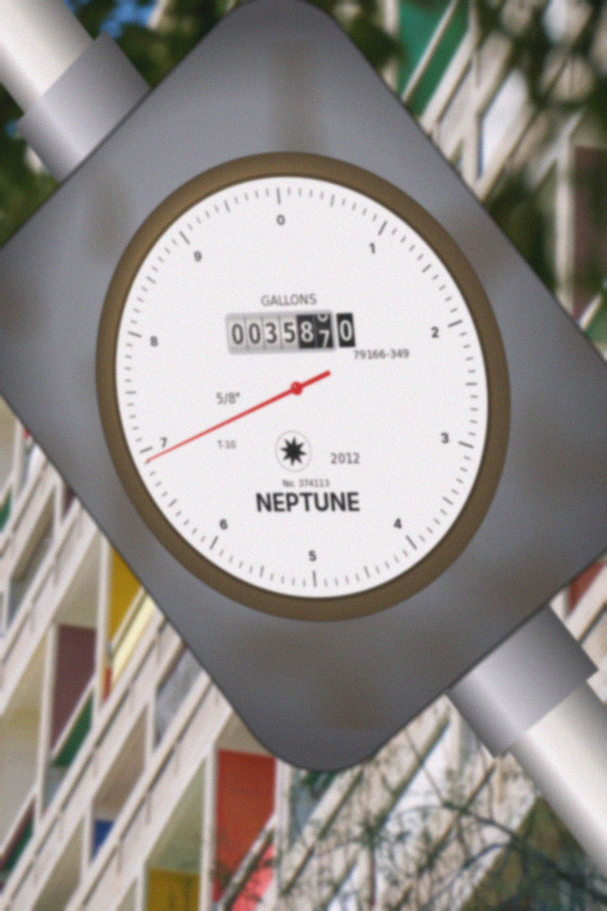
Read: 35866.9gal
